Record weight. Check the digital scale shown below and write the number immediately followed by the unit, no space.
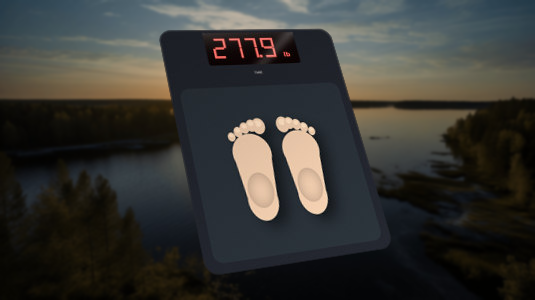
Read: 277.9lb
